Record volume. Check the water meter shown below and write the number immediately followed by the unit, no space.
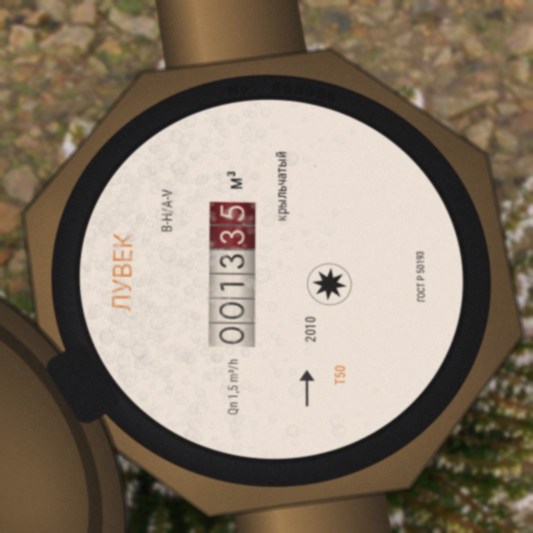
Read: 13.35m³
